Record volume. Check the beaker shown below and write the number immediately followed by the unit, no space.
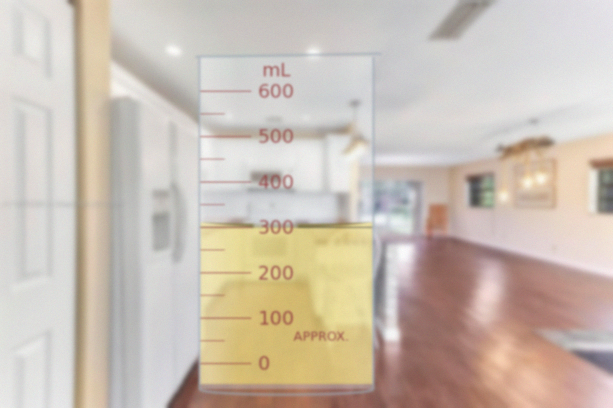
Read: 300mL
